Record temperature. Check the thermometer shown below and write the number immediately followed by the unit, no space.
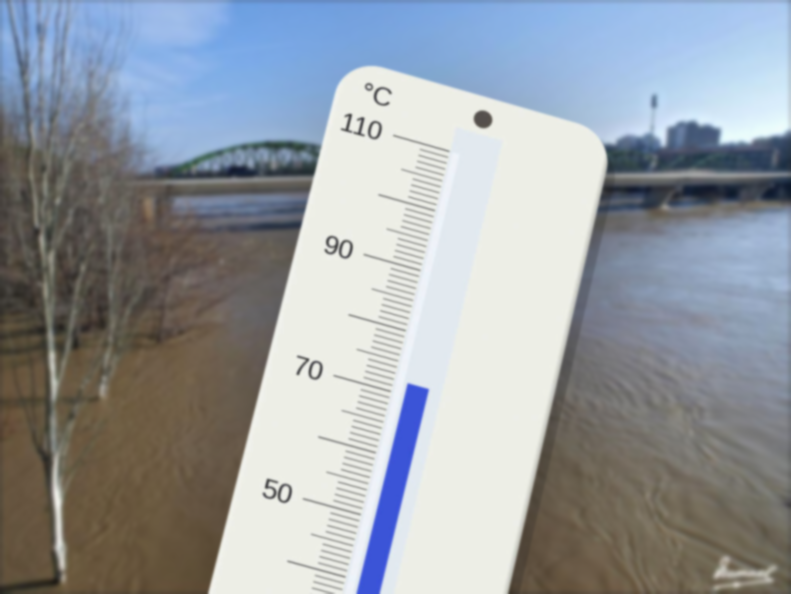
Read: 72°C
